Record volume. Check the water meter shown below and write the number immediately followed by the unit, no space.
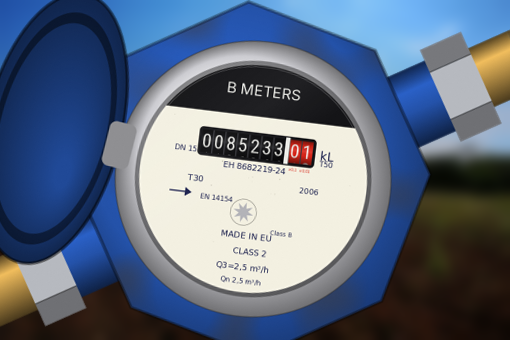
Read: 85233.01kL
